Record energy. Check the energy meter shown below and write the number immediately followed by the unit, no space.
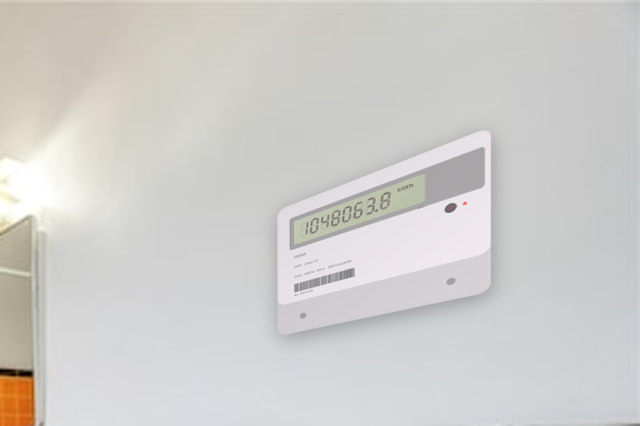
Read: 1048063.8kWh
